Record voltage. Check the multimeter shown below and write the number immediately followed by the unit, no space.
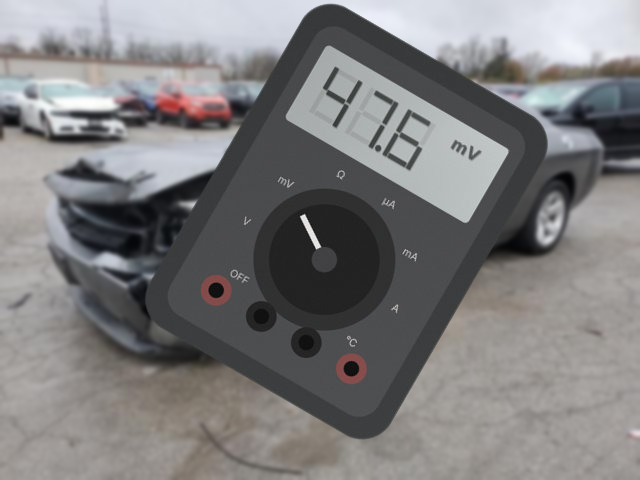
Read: 47.6mV
